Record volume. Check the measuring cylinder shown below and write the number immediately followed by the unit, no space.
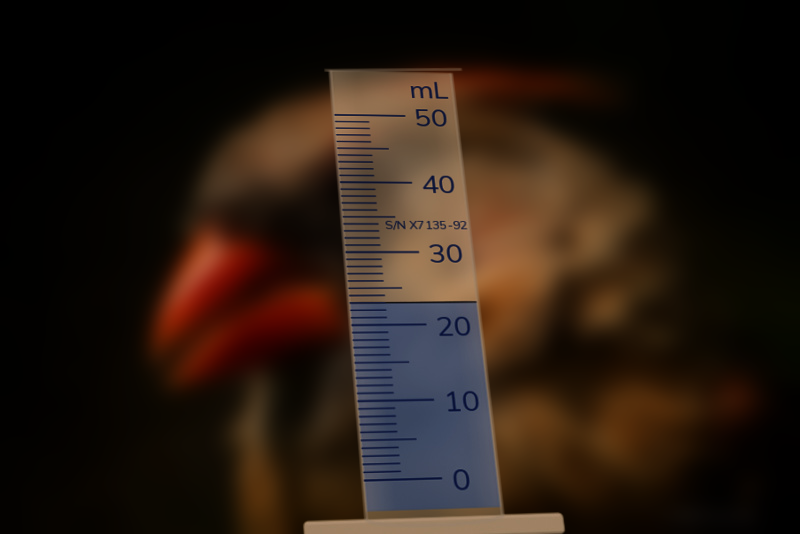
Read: 23mL
